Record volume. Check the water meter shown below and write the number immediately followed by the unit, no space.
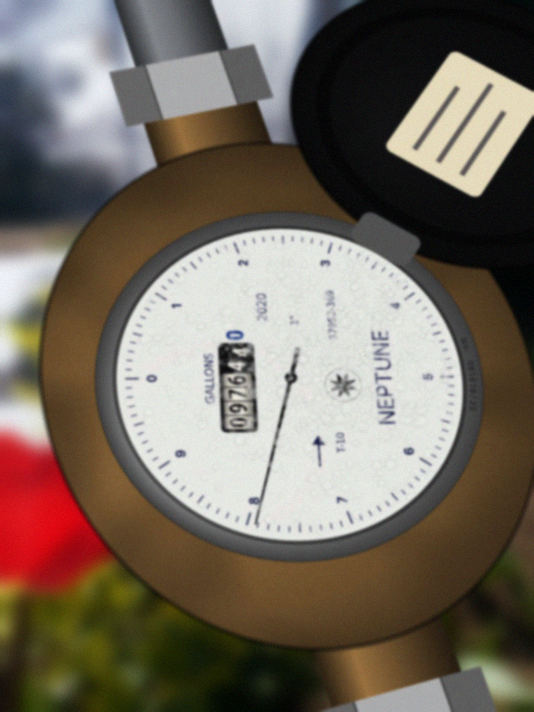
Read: 976437.9gal
